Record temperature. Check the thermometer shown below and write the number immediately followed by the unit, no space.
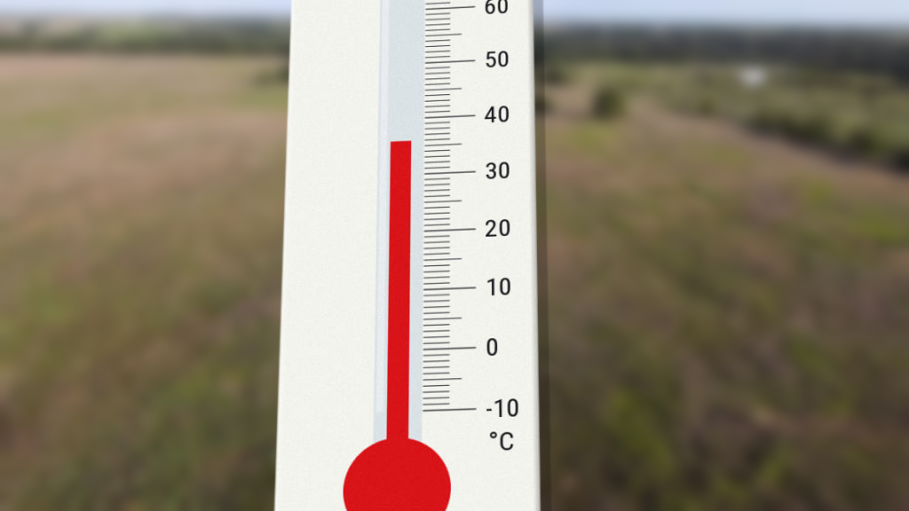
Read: 36°C
